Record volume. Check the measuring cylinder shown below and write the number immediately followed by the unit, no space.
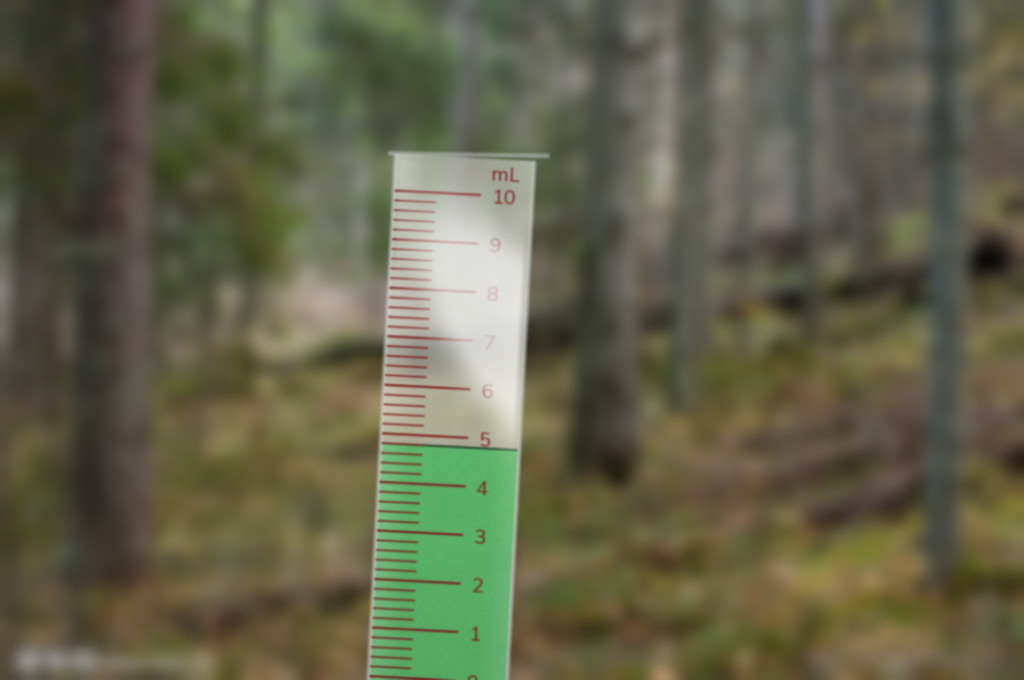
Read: 4.8mL
